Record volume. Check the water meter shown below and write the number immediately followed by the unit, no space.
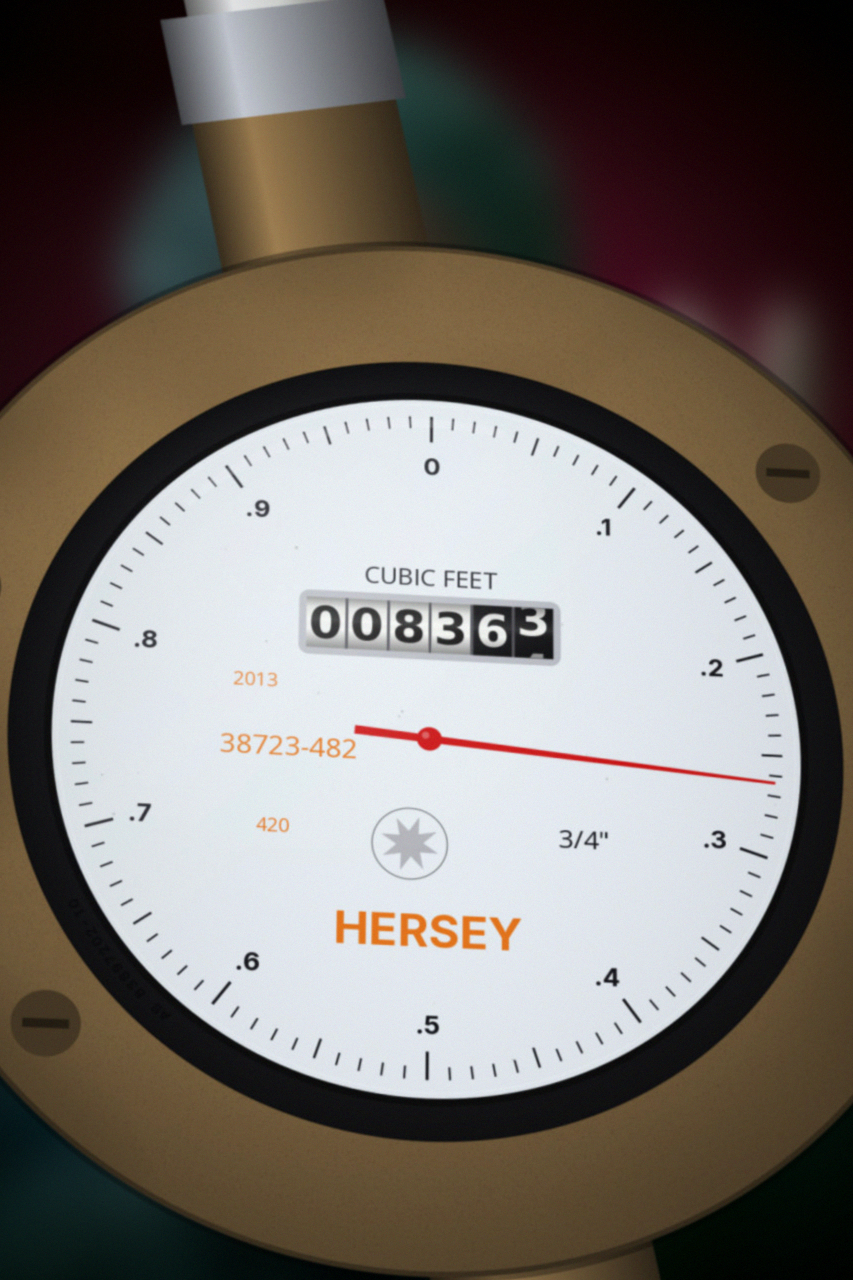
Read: 8363.26ft³
